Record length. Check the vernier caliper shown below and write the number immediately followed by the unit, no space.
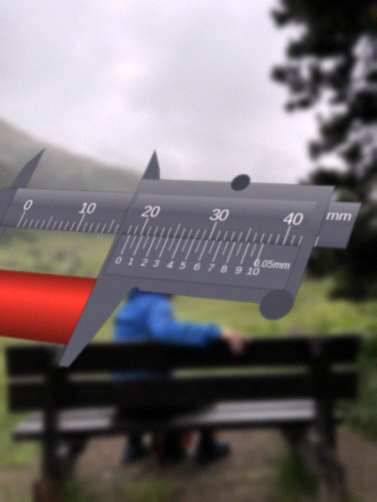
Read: 18.4mm
